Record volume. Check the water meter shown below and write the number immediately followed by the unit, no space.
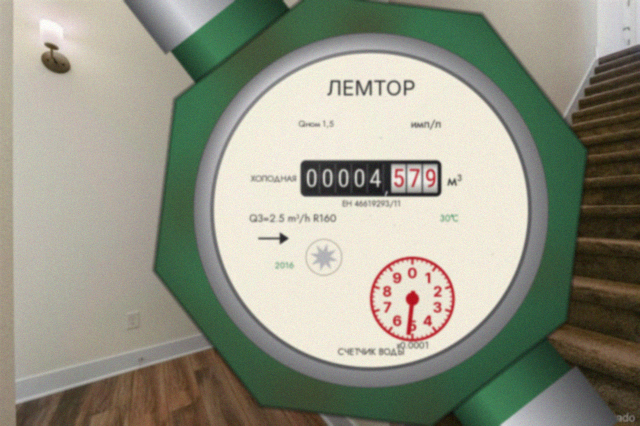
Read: 4.5795m³
